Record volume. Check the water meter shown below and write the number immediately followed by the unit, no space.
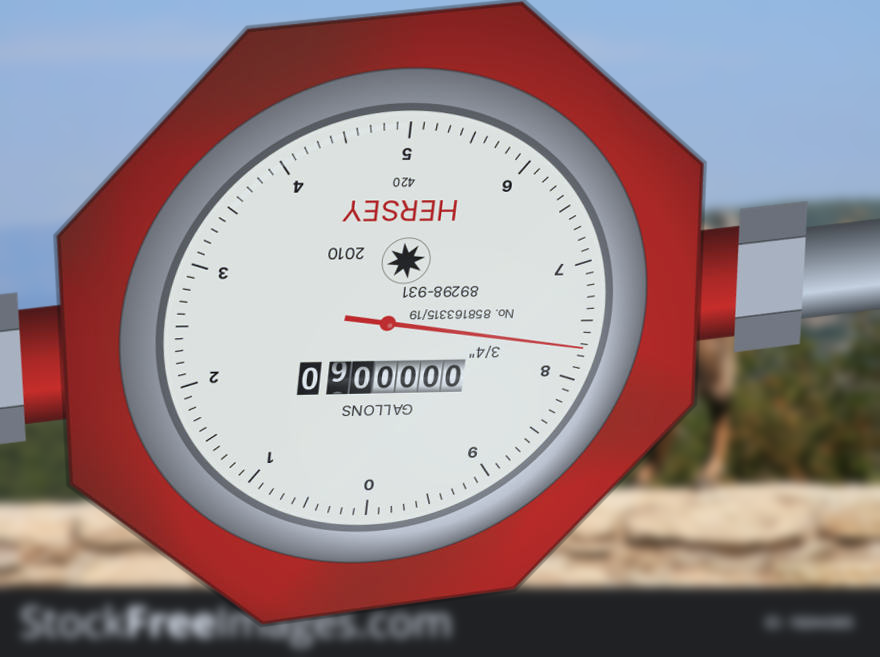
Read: 57.7gal
